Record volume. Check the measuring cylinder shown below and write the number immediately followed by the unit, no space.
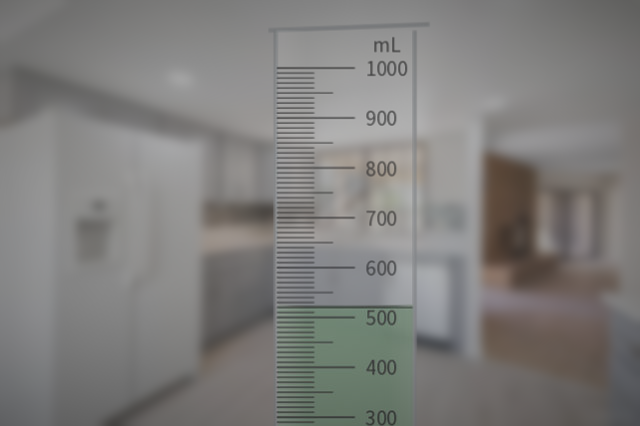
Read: 520mL
